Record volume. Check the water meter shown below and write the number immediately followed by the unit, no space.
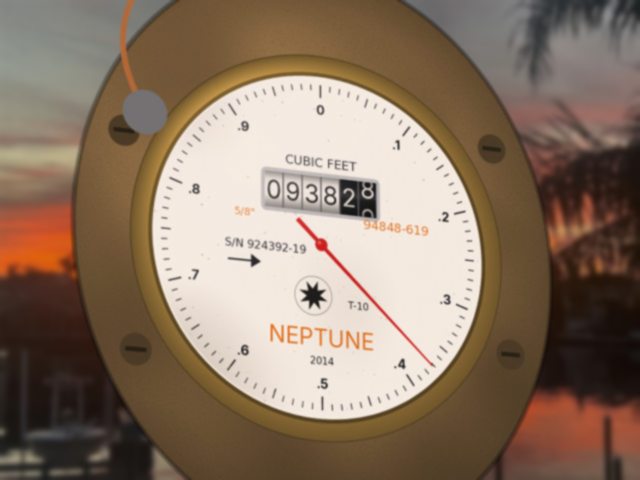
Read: 93828.37ft³
